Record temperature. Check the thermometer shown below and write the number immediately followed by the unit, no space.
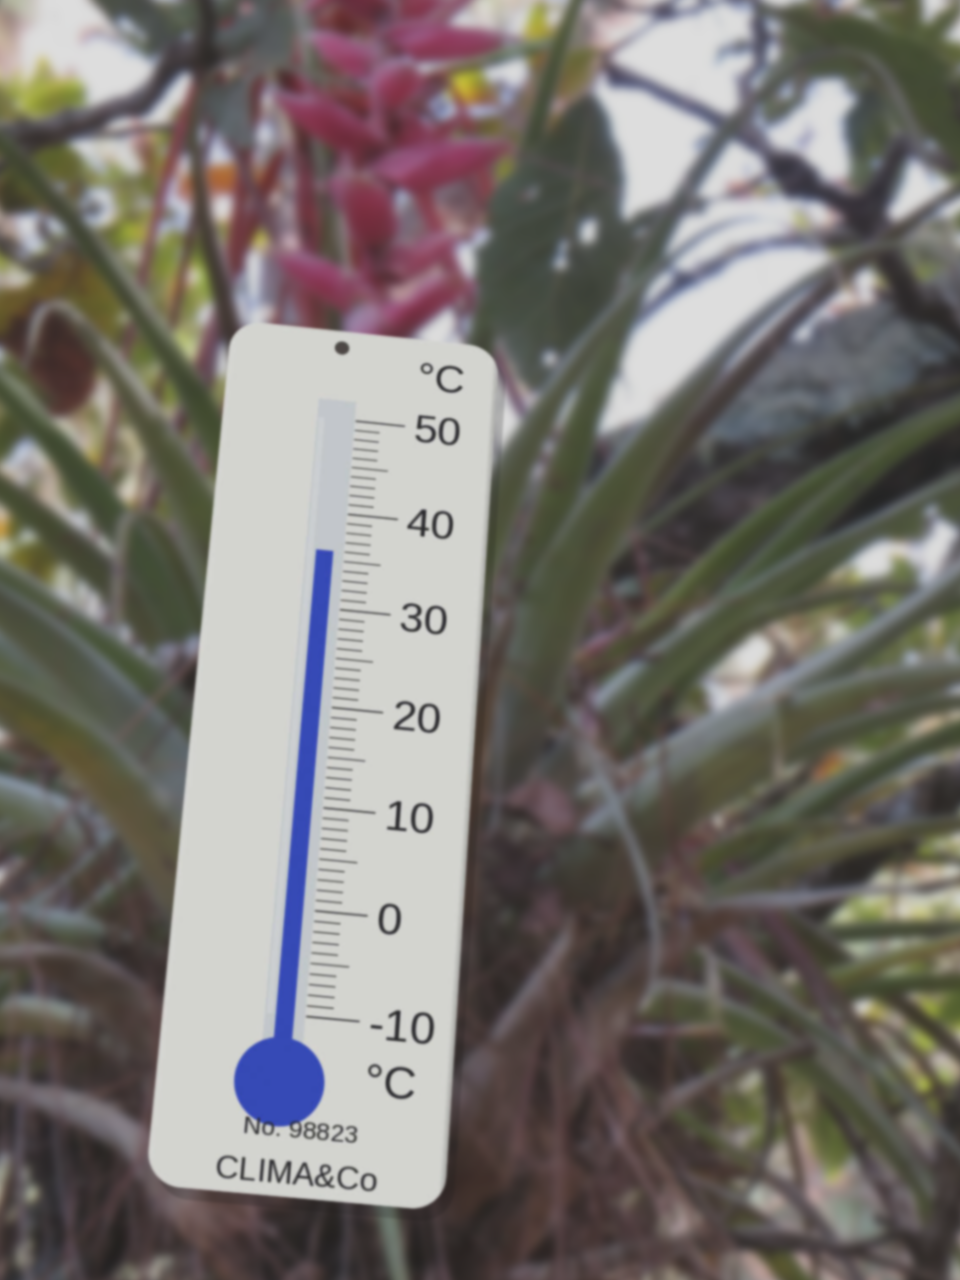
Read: 36°C
